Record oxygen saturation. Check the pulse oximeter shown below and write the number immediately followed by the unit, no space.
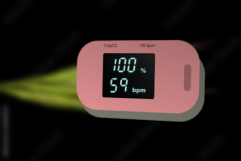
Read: 100%
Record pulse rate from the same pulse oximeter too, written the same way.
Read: 59bpm
